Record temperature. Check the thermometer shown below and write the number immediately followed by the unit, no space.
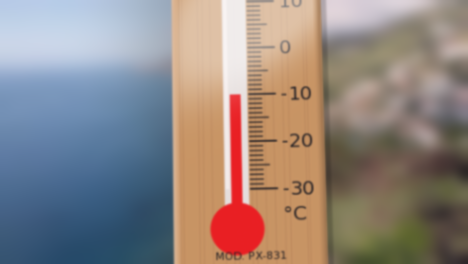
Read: -10°C
